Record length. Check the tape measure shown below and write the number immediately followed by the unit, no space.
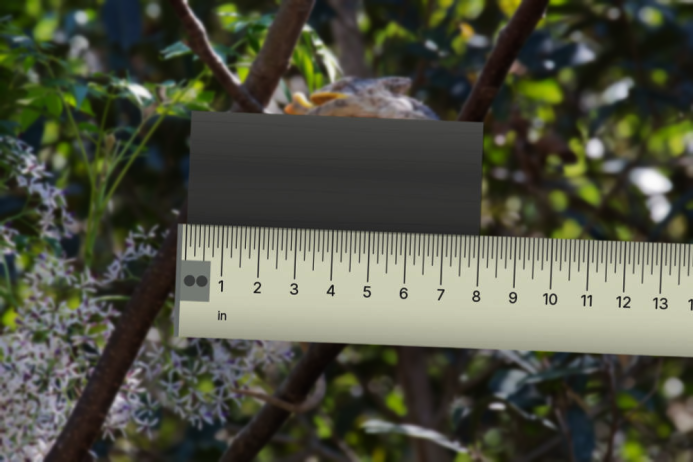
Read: 8in
